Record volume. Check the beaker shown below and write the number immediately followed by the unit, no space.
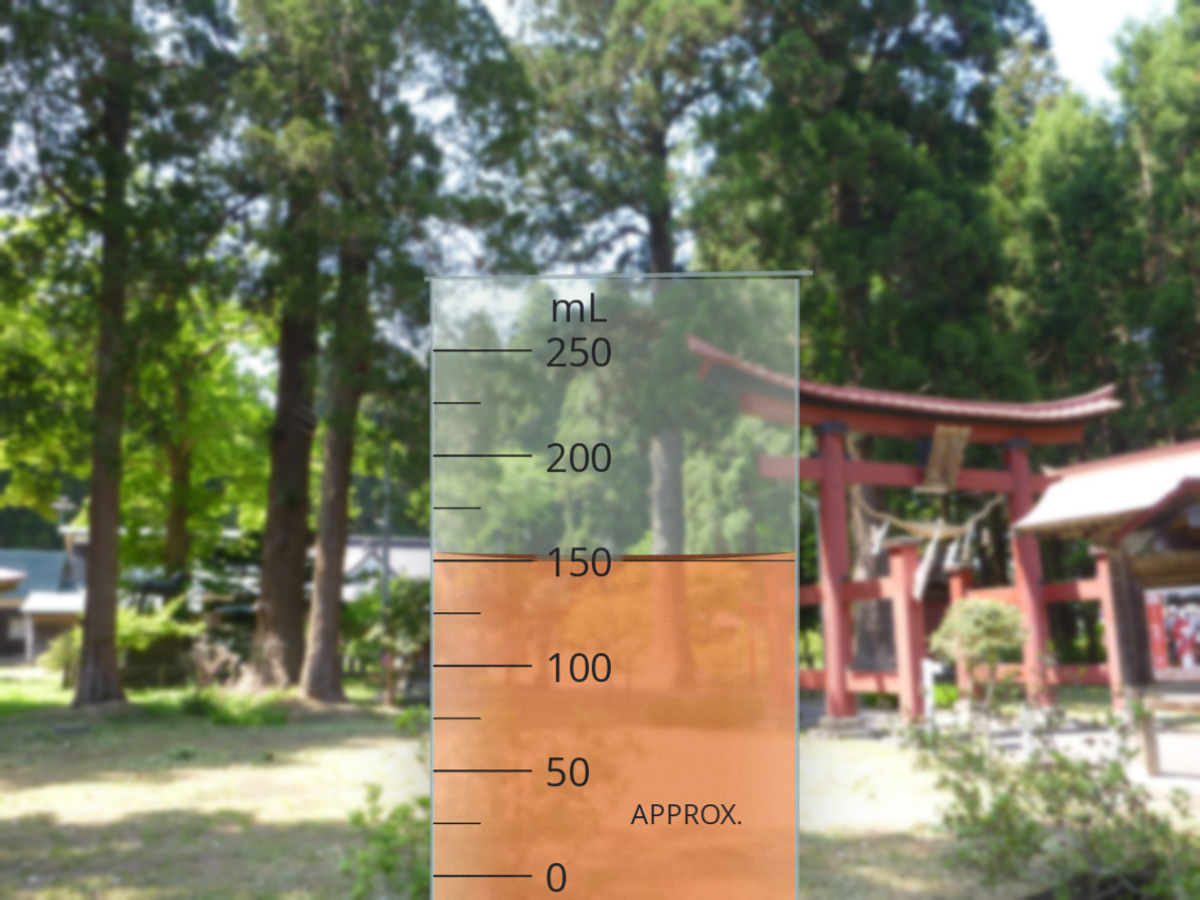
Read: 150mL
